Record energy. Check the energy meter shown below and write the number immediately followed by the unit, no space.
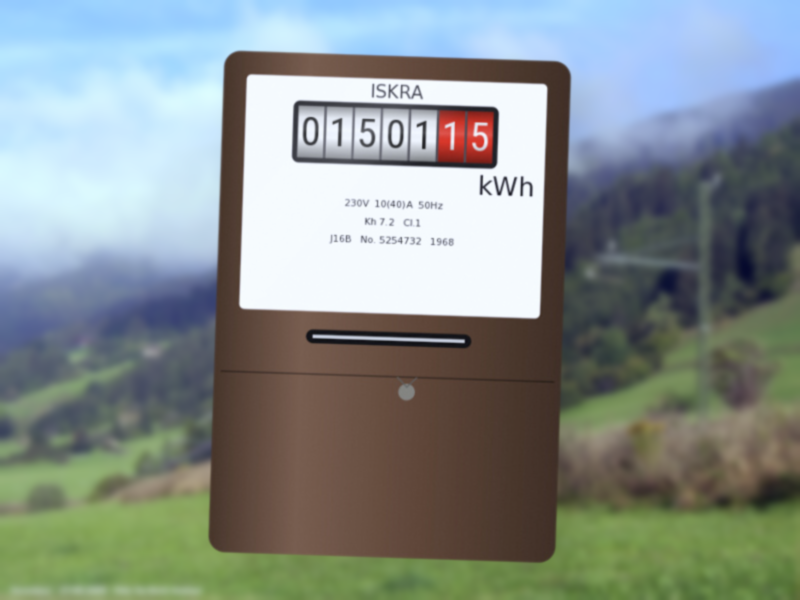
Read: 1501.15kWh
